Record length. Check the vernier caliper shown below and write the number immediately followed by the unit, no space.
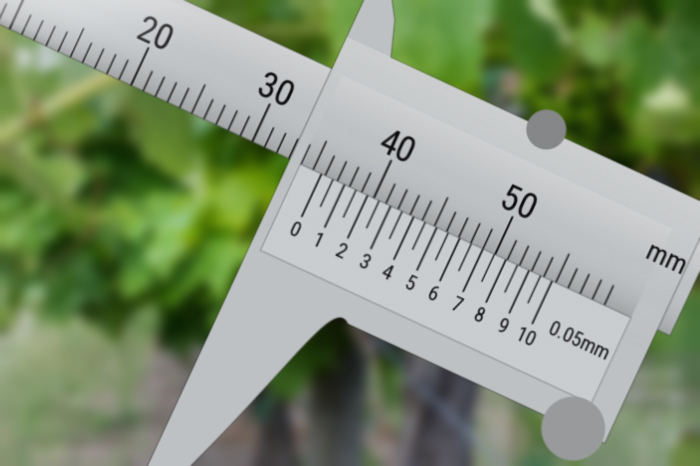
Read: 35.7mm
